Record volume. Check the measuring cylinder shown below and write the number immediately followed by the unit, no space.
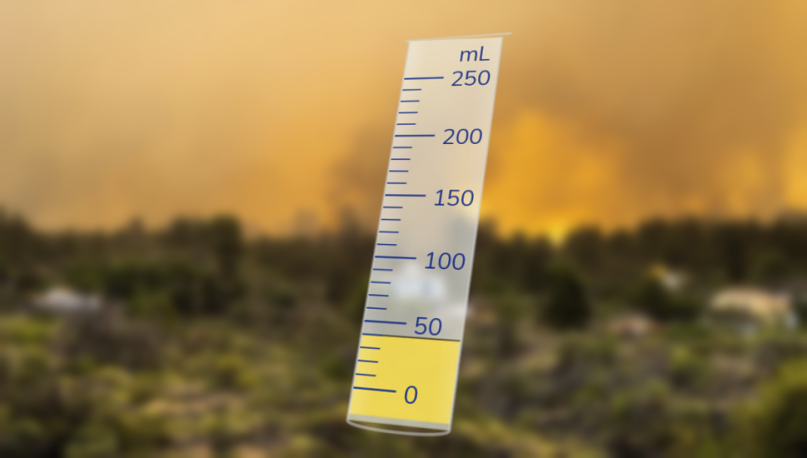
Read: 40mL
